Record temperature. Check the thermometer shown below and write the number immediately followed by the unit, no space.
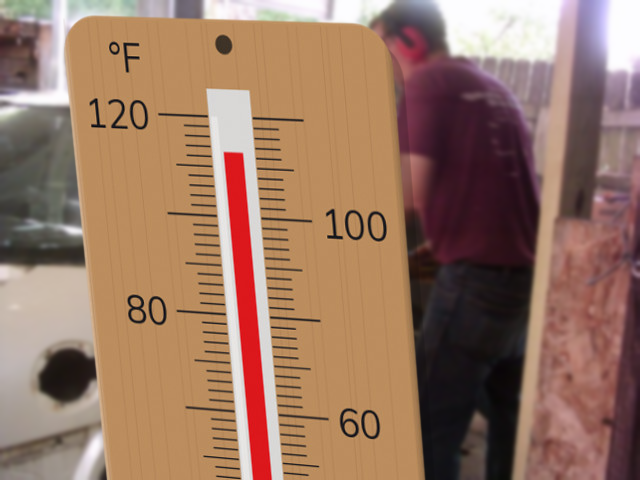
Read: 113°F
